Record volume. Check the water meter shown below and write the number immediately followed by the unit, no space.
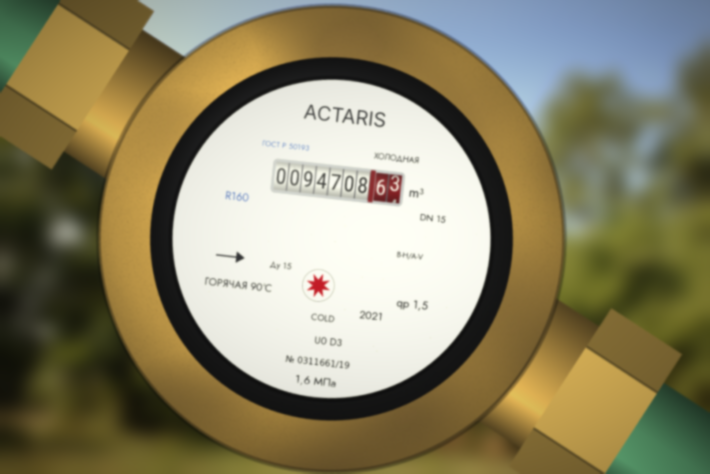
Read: 94708.63m³
